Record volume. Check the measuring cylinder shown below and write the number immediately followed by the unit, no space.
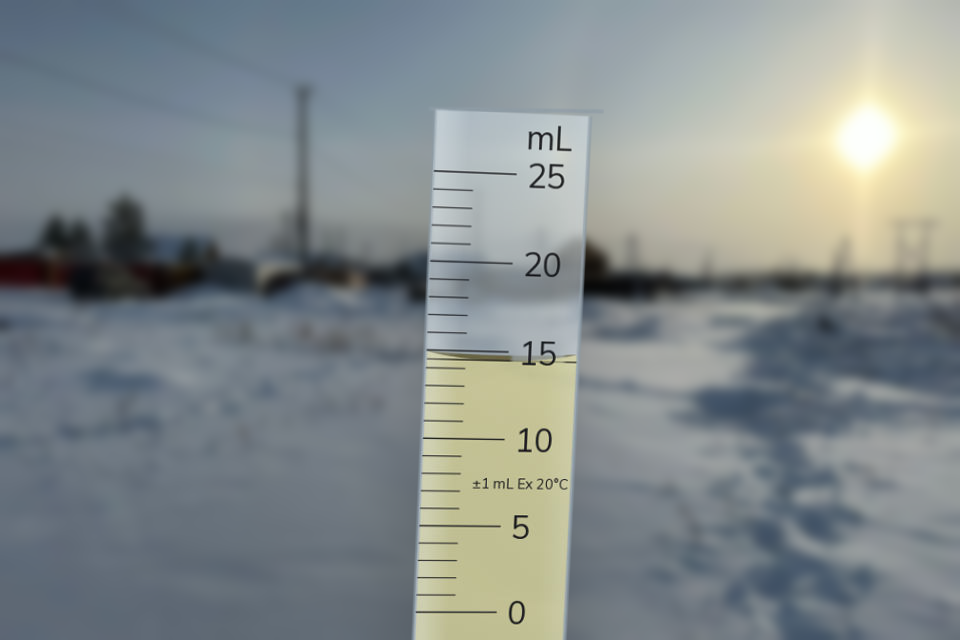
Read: 14.5mL
